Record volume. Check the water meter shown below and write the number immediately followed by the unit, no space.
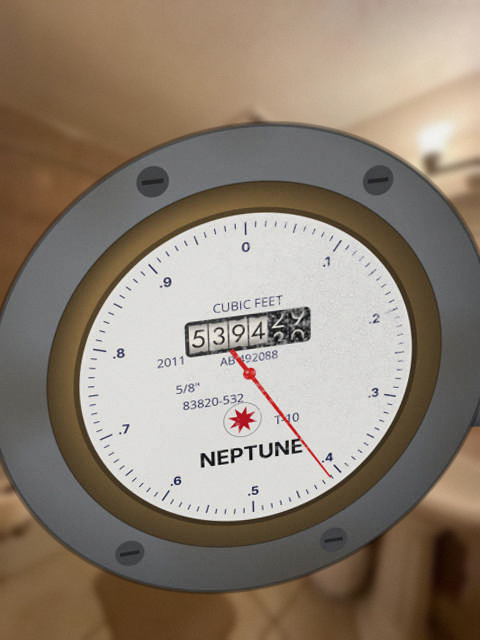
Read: 539429.41ft³
